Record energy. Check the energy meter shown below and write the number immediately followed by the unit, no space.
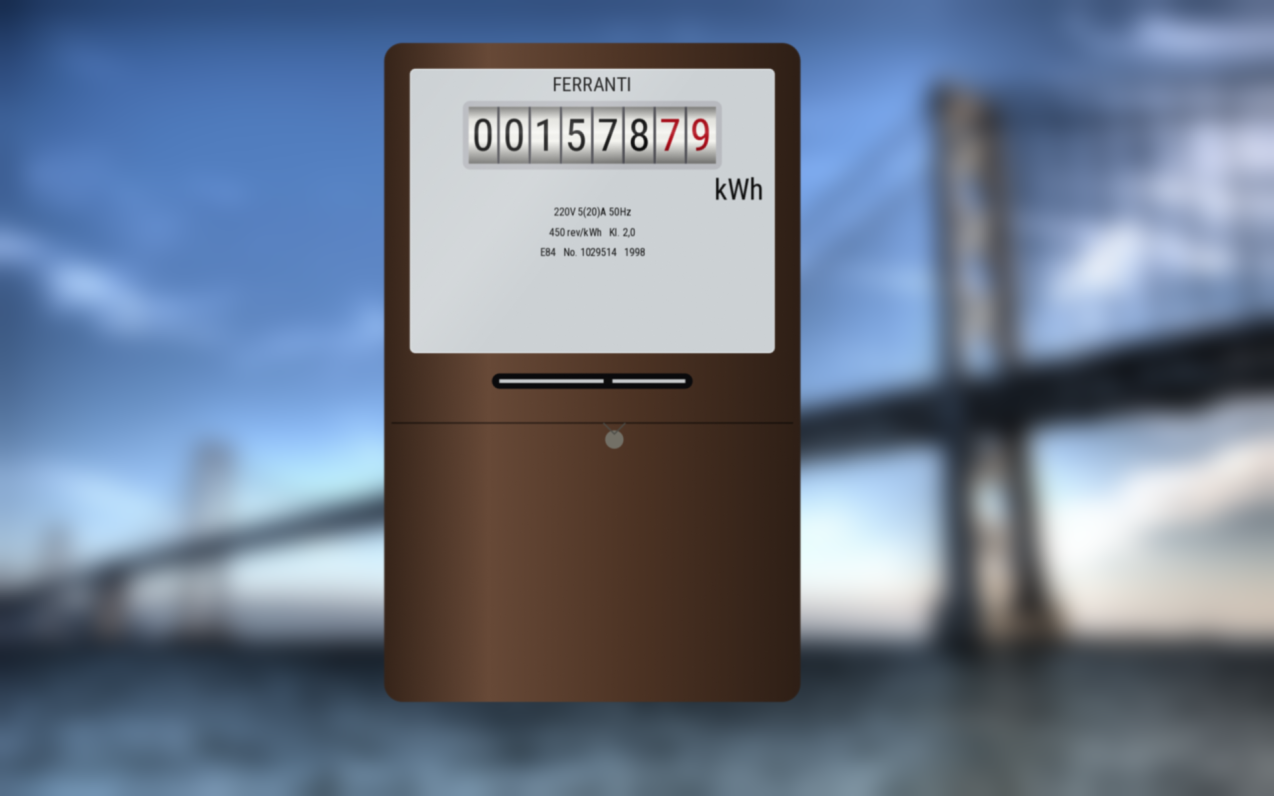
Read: 1578.79kWh
